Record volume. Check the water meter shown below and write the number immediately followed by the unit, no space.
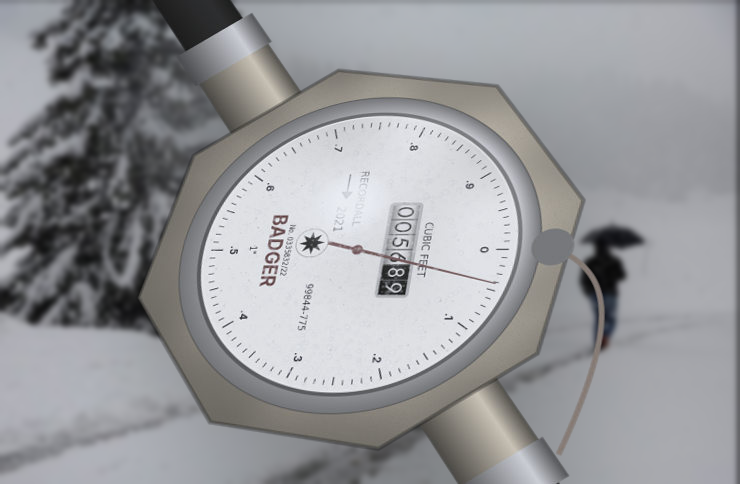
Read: 5689.04ft³
